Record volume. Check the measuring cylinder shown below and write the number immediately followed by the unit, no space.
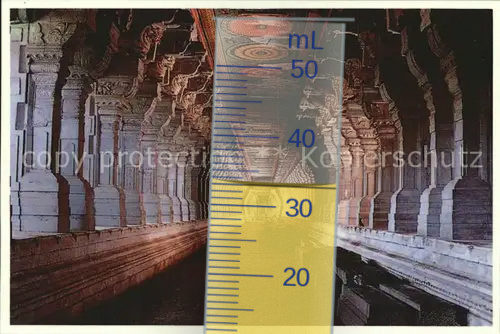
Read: 33mL
